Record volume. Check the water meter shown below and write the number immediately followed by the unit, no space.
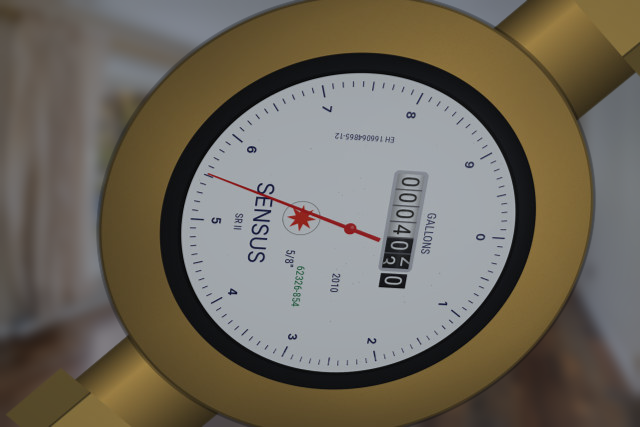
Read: 4025.5gal
